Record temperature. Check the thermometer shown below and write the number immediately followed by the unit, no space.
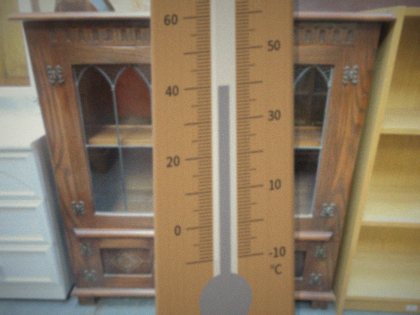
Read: 40°C
